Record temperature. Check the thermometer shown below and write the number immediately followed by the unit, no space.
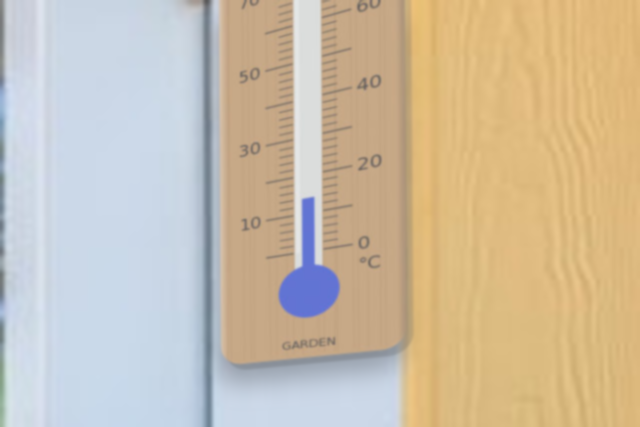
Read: 14°C
